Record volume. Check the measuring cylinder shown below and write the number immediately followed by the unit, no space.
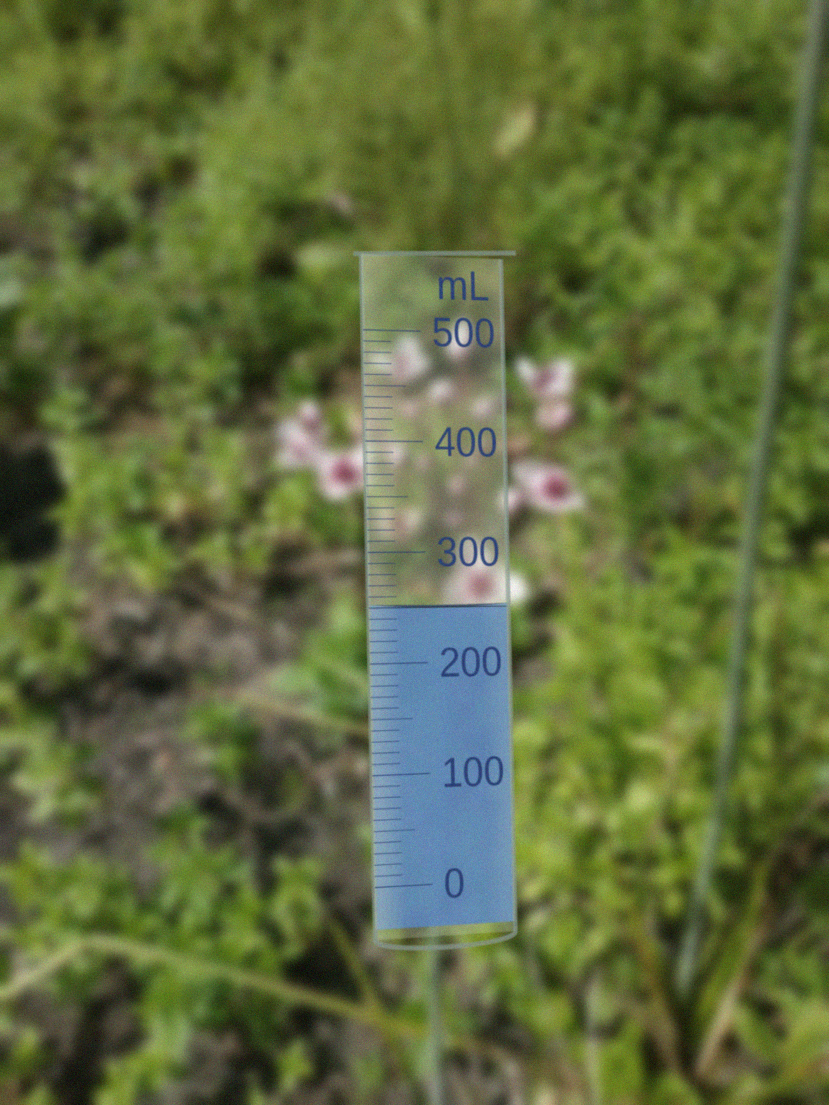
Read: 250mL
